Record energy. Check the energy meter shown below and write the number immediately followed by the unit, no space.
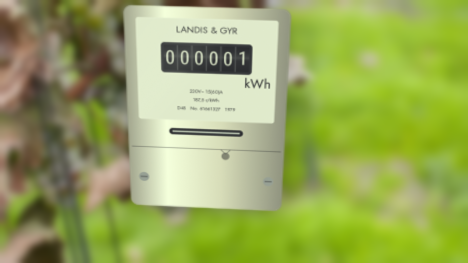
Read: 1kWh
